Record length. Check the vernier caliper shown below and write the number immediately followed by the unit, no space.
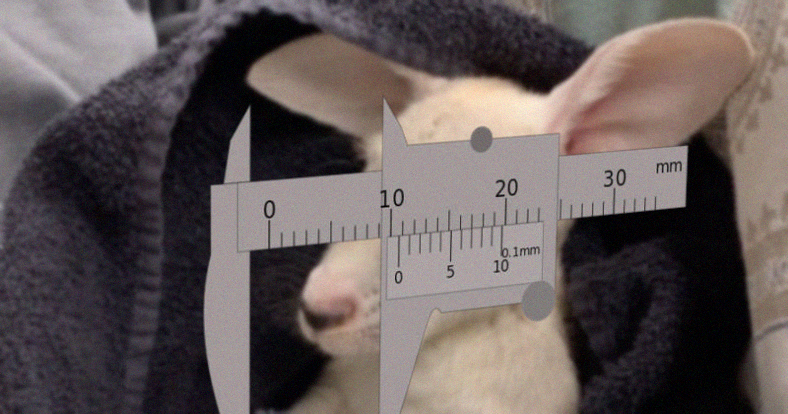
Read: 10.7mm
